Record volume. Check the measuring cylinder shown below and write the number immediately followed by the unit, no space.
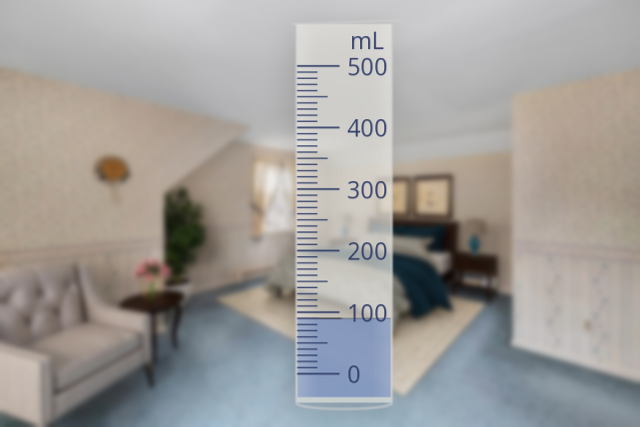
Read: 90mL
